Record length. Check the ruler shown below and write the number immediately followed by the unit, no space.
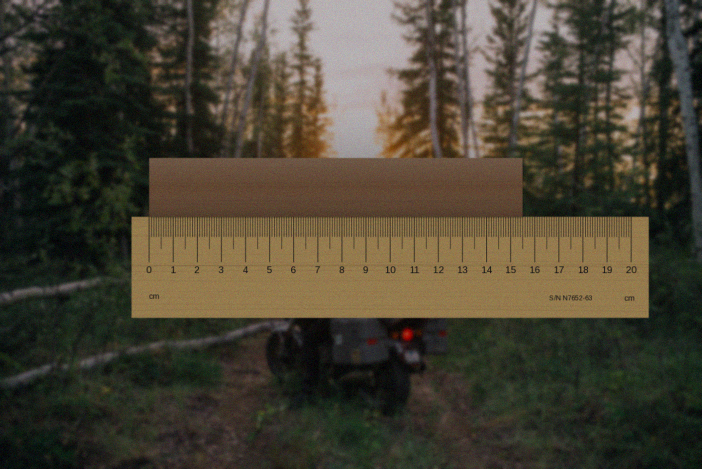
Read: 15.5cm
